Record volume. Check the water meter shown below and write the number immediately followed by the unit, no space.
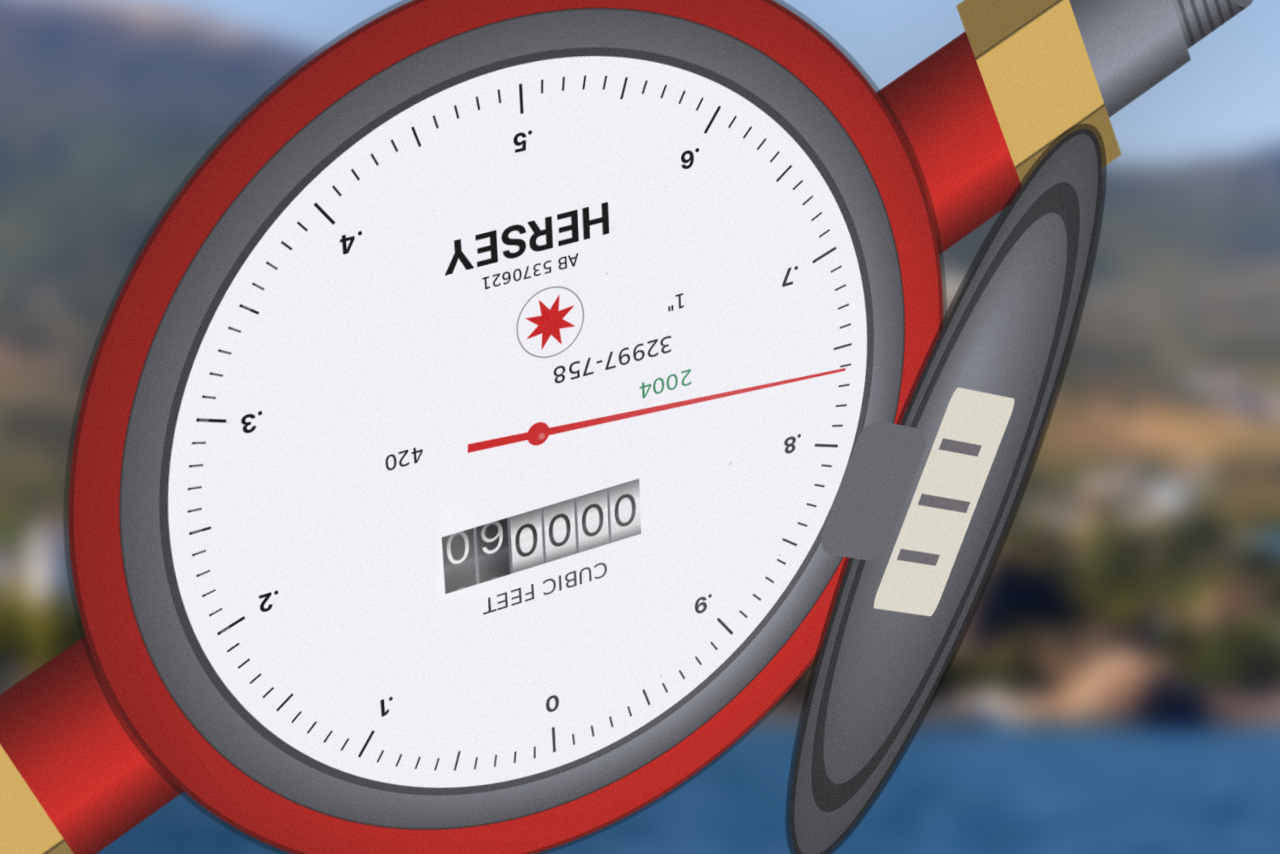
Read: 59.76ft³
